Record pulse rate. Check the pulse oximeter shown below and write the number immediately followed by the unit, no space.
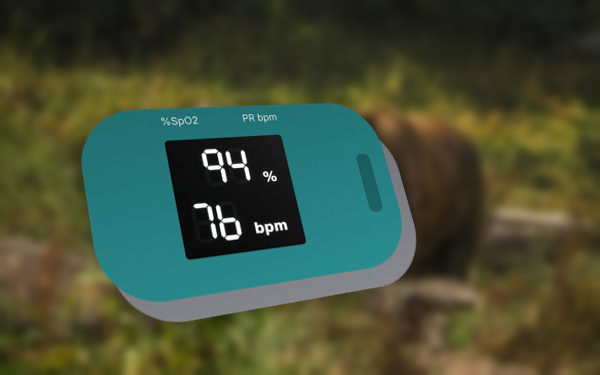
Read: 76bpm
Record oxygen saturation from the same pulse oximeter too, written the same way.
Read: 94%
